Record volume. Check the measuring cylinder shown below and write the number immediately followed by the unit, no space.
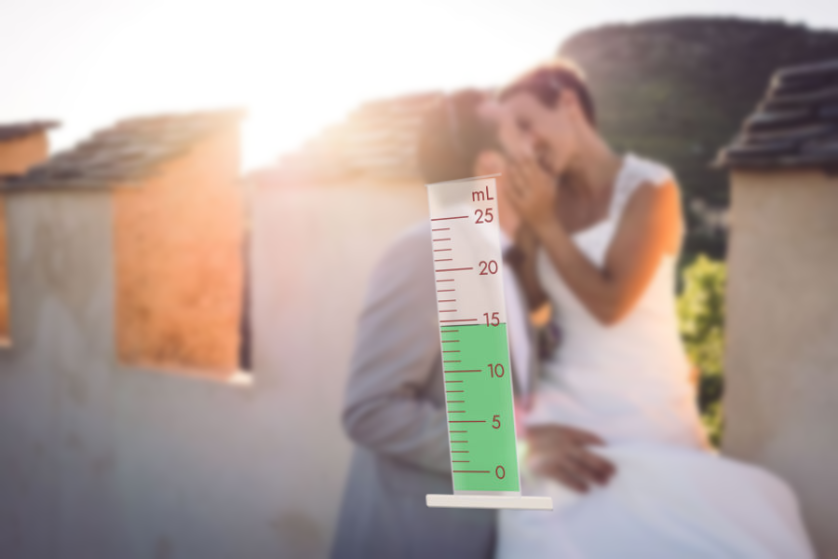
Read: 14.5mL
